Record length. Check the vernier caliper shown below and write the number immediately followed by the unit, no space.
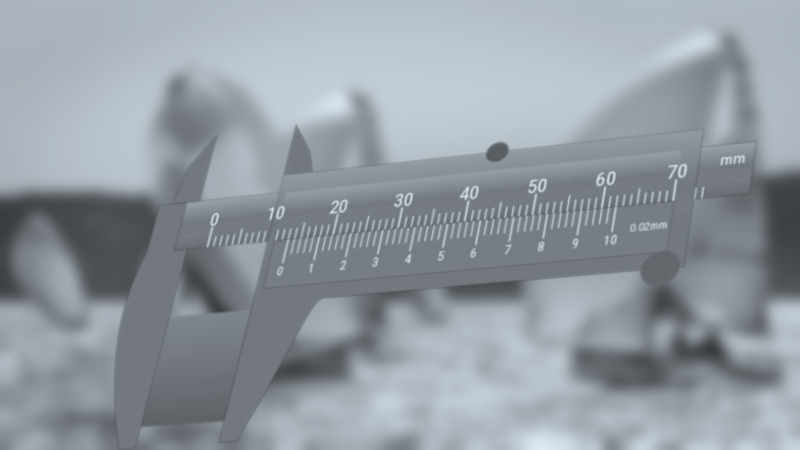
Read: 13.0mm
